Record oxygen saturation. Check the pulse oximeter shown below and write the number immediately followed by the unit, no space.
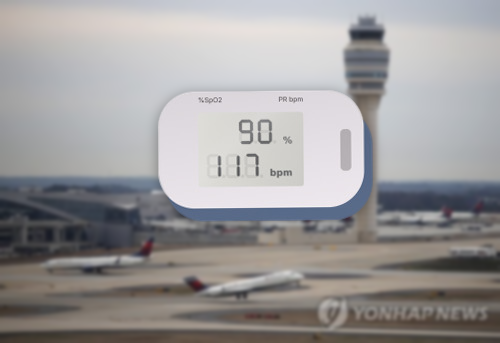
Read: 90%
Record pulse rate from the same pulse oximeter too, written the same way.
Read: 117bpm
